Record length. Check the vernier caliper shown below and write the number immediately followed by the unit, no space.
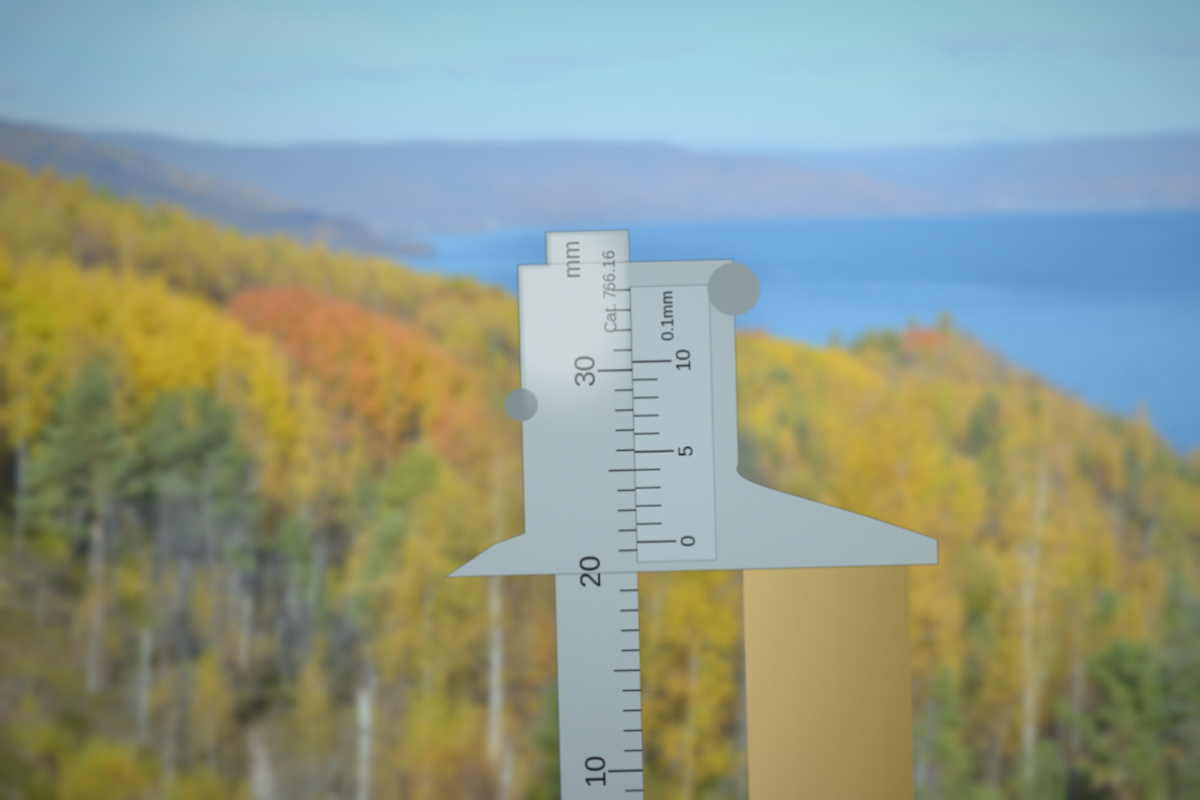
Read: 21.4mm
